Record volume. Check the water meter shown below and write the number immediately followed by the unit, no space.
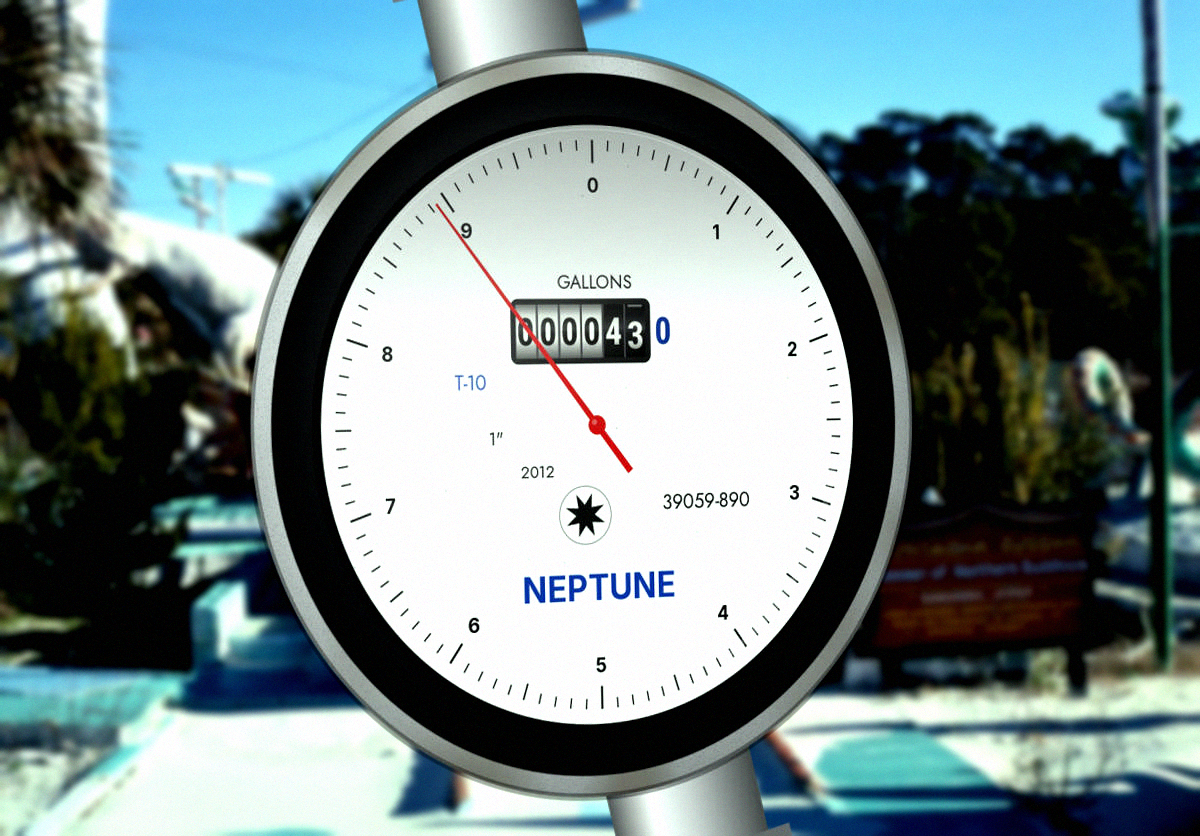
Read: 428.9gal
